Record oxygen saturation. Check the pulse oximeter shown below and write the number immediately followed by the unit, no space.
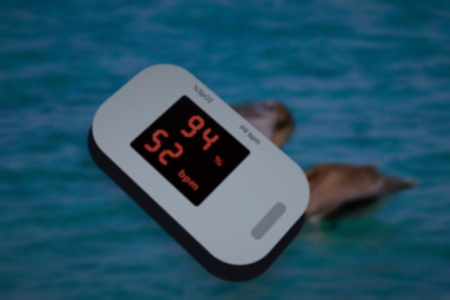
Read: 94%
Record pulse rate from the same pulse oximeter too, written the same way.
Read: 52bpm
